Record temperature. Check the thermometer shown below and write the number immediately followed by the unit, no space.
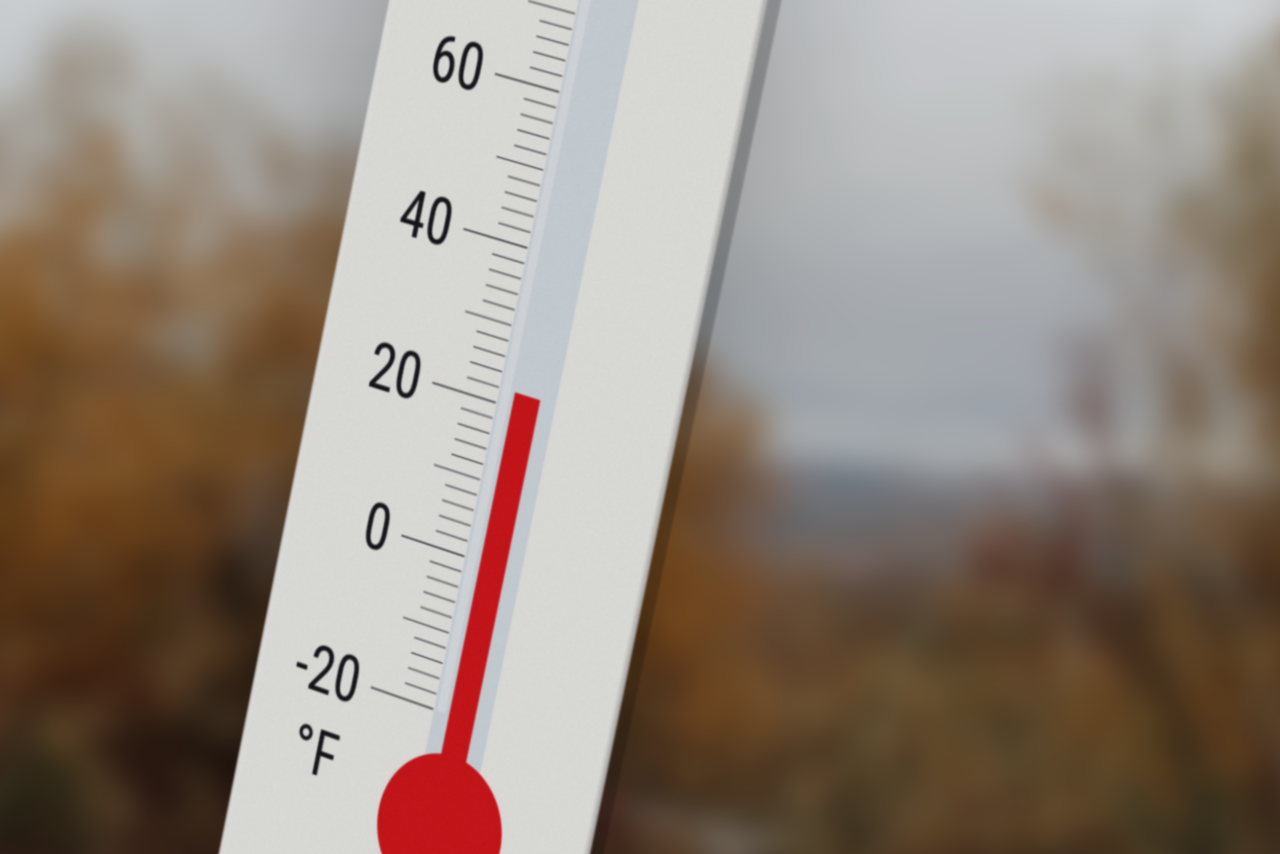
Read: 22°F
